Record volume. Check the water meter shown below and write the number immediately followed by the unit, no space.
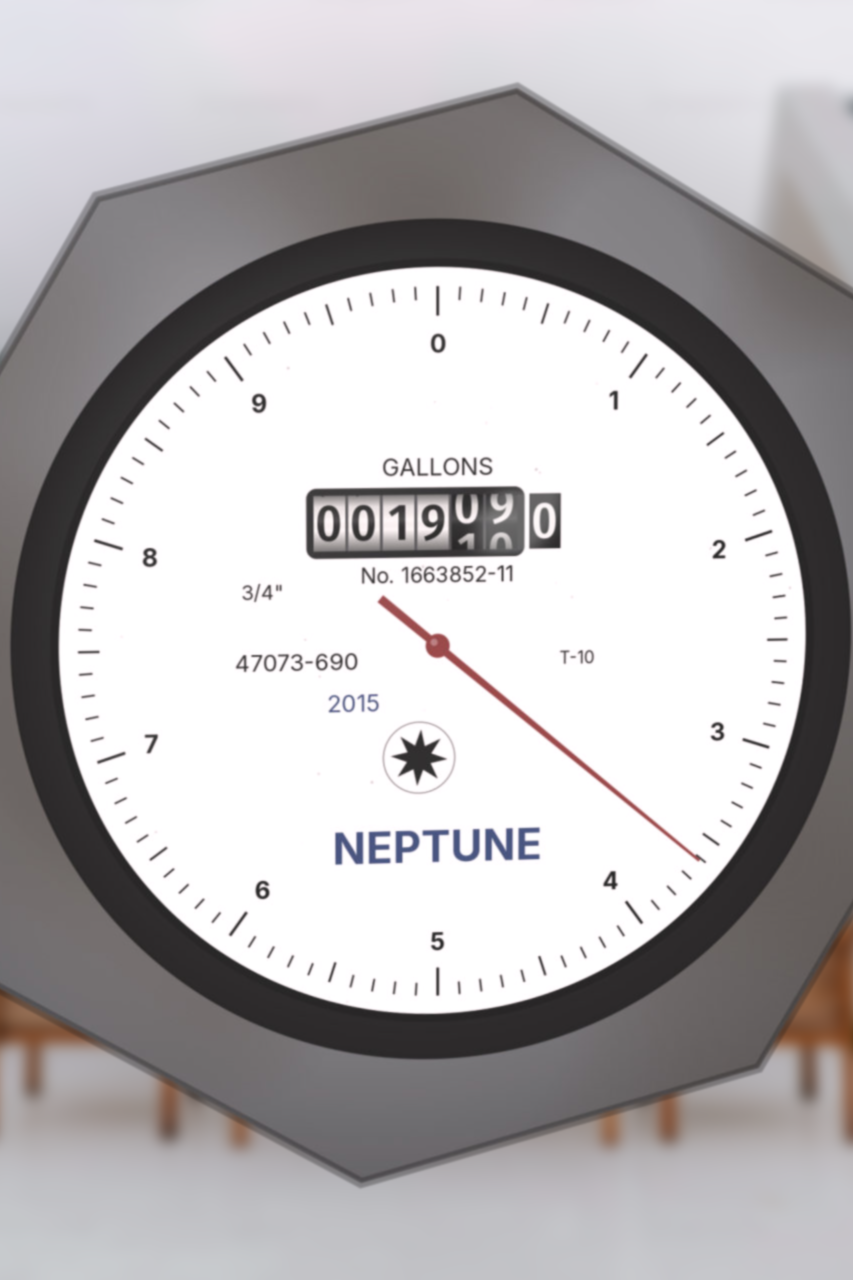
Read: 19093.6gal
